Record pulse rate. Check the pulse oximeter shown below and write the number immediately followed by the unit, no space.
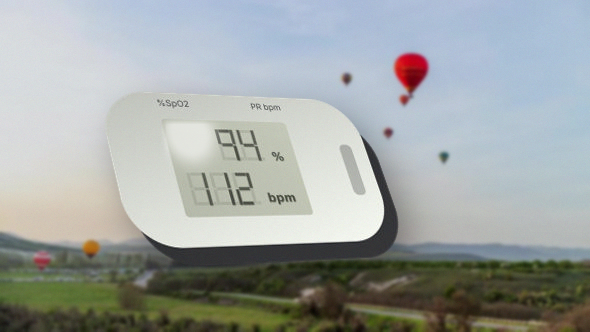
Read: 112bpm
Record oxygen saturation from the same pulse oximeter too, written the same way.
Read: 94%
